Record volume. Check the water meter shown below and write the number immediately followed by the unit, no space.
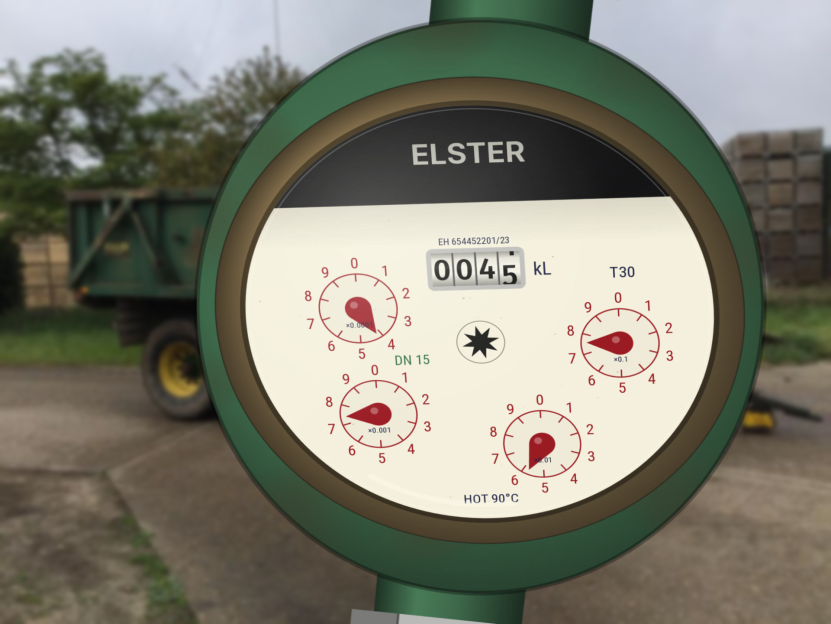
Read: 44.7574kL
